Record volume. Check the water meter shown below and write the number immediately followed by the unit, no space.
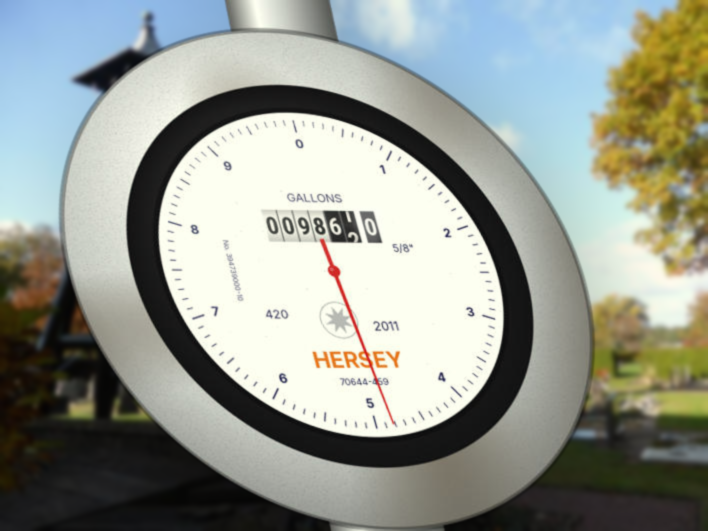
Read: 98614.8gal
